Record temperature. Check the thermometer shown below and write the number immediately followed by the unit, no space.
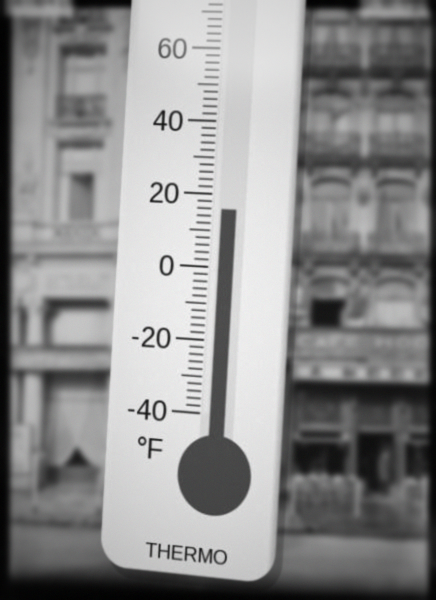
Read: 16°F
